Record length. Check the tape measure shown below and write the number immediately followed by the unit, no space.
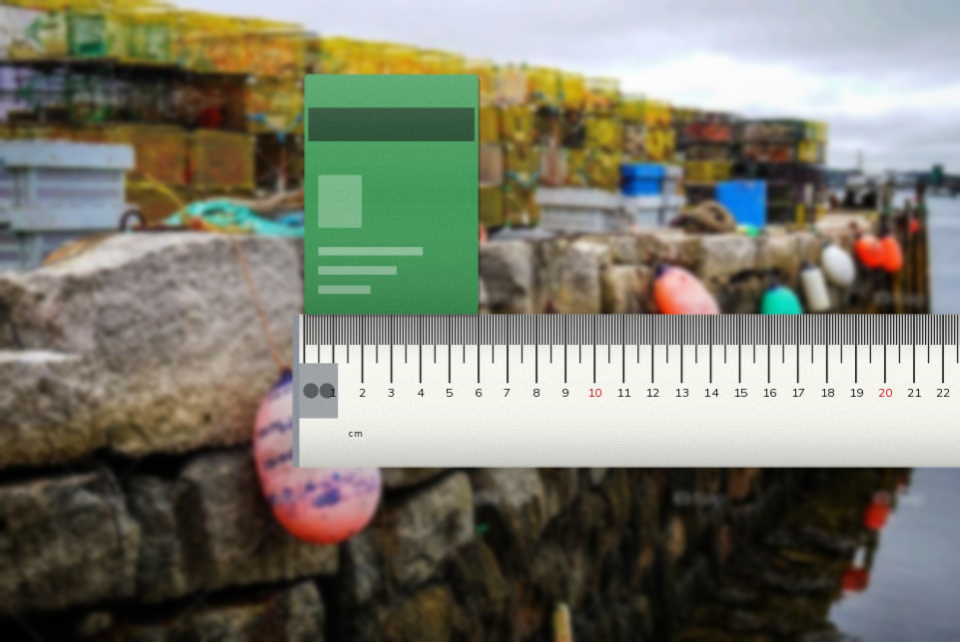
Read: 6cm
